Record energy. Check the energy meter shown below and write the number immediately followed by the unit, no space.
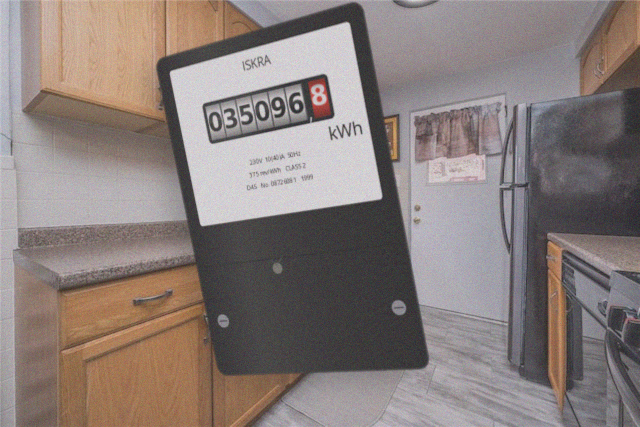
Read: 35096.8kWh
